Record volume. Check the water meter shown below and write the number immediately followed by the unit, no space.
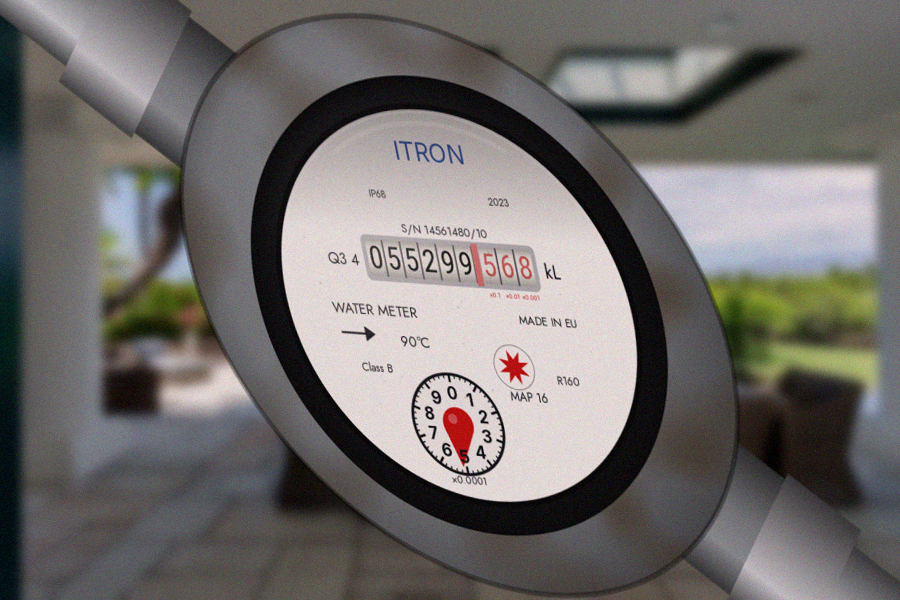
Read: 55299.5685kL
